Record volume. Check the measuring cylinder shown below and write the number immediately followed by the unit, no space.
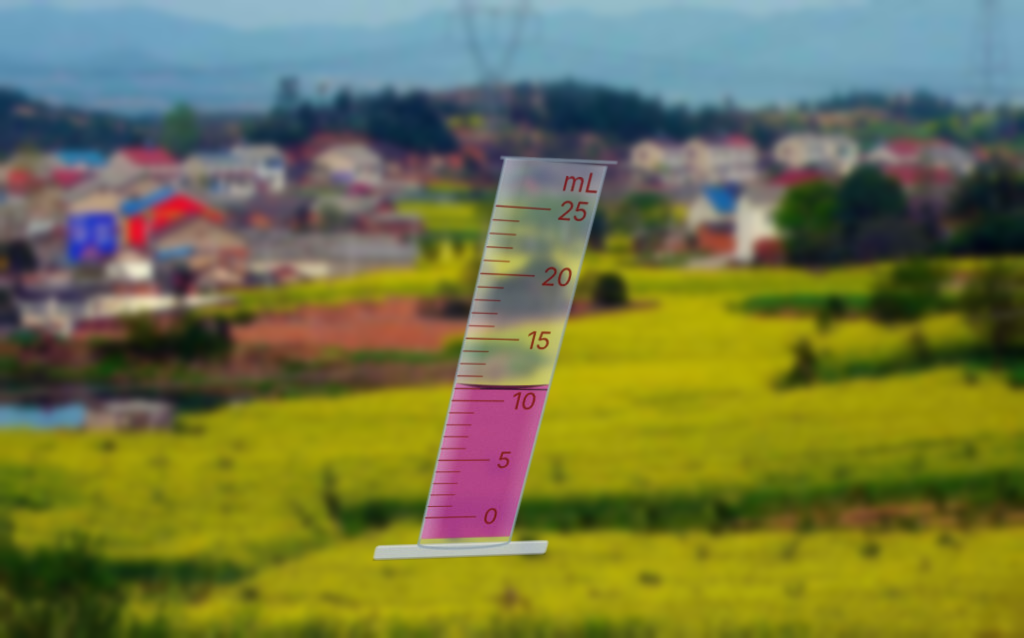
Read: 11mL
